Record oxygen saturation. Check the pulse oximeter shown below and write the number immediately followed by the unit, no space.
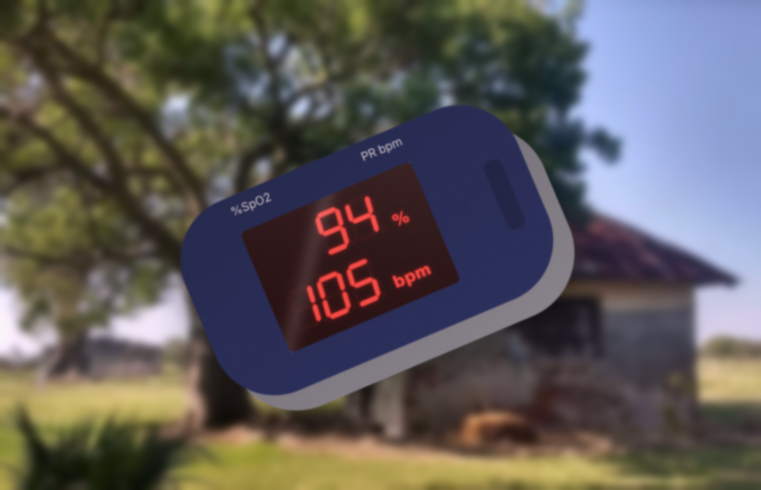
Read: 94%
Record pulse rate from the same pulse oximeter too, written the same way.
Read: 105bpm
